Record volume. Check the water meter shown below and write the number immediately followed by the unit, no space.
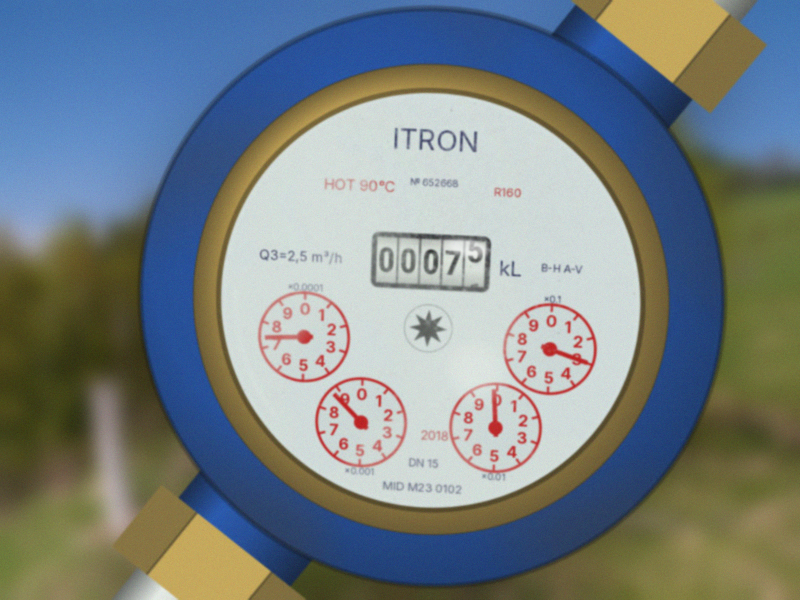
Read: 75.2987kL
